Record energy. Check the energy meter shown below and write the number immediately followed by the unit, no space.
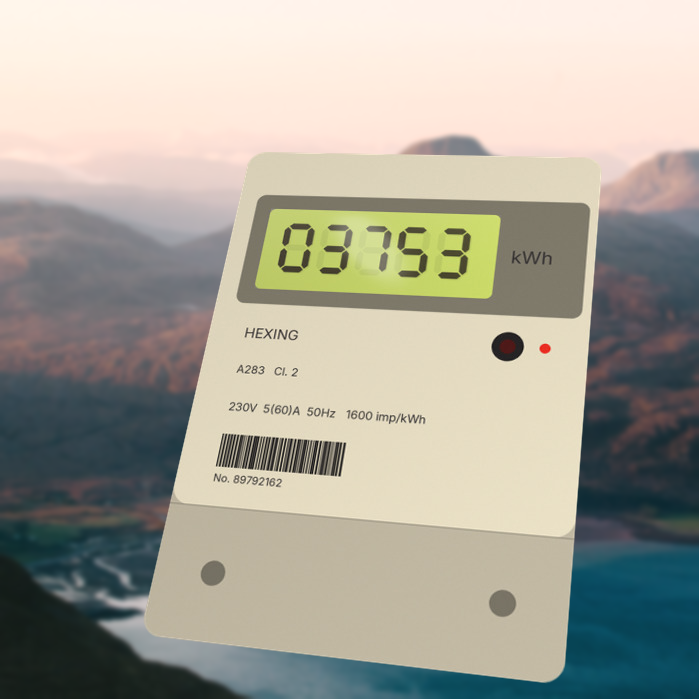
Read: 3753kWh
